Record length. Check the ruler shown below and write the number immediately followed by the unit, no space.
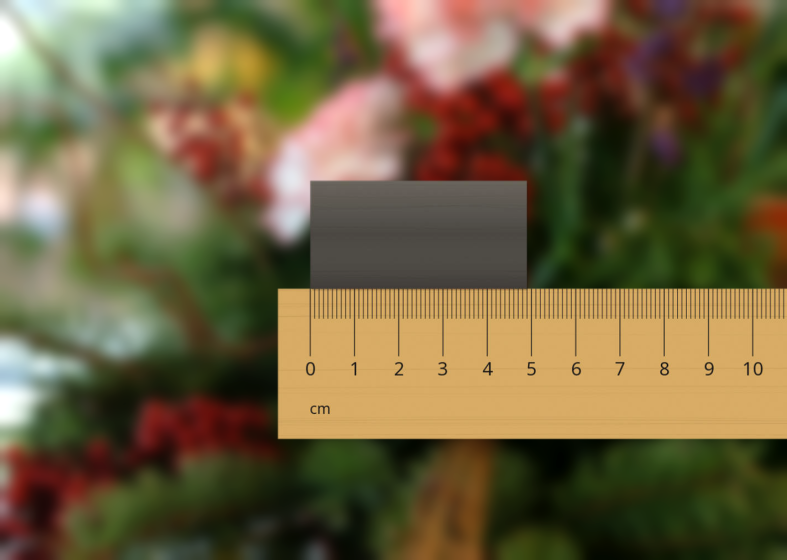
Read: 4.9cm
